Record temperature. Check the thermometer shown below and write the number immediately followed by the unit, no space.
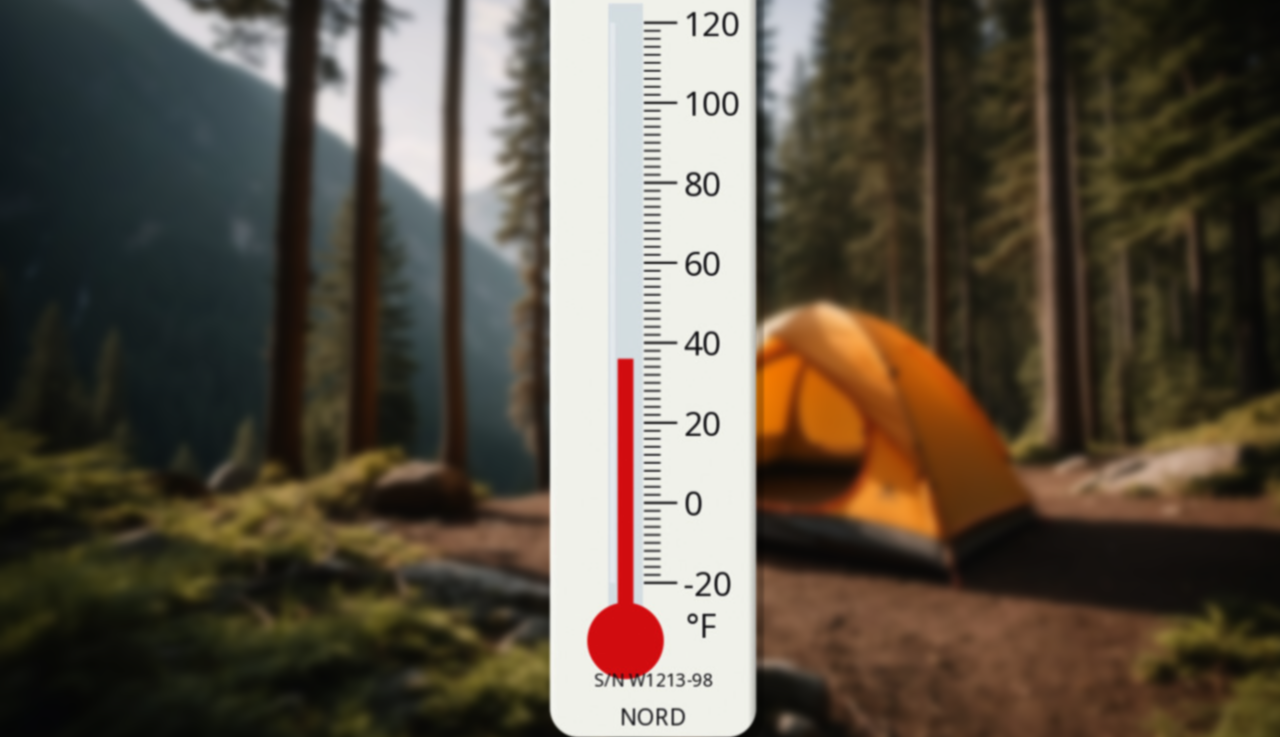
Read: 36°F
